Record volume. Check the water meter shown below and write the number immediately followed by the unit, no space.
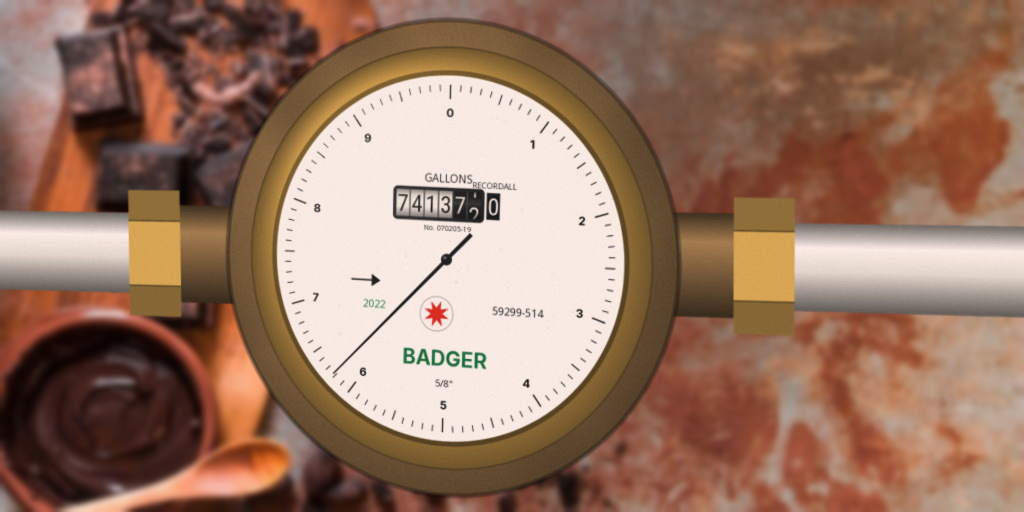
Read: 7413716.2gal
